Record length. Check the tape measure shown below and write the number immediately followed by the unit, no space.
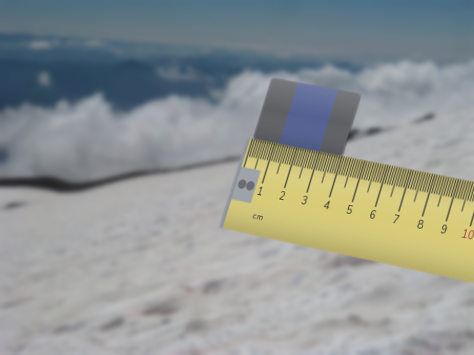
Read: 4cm
